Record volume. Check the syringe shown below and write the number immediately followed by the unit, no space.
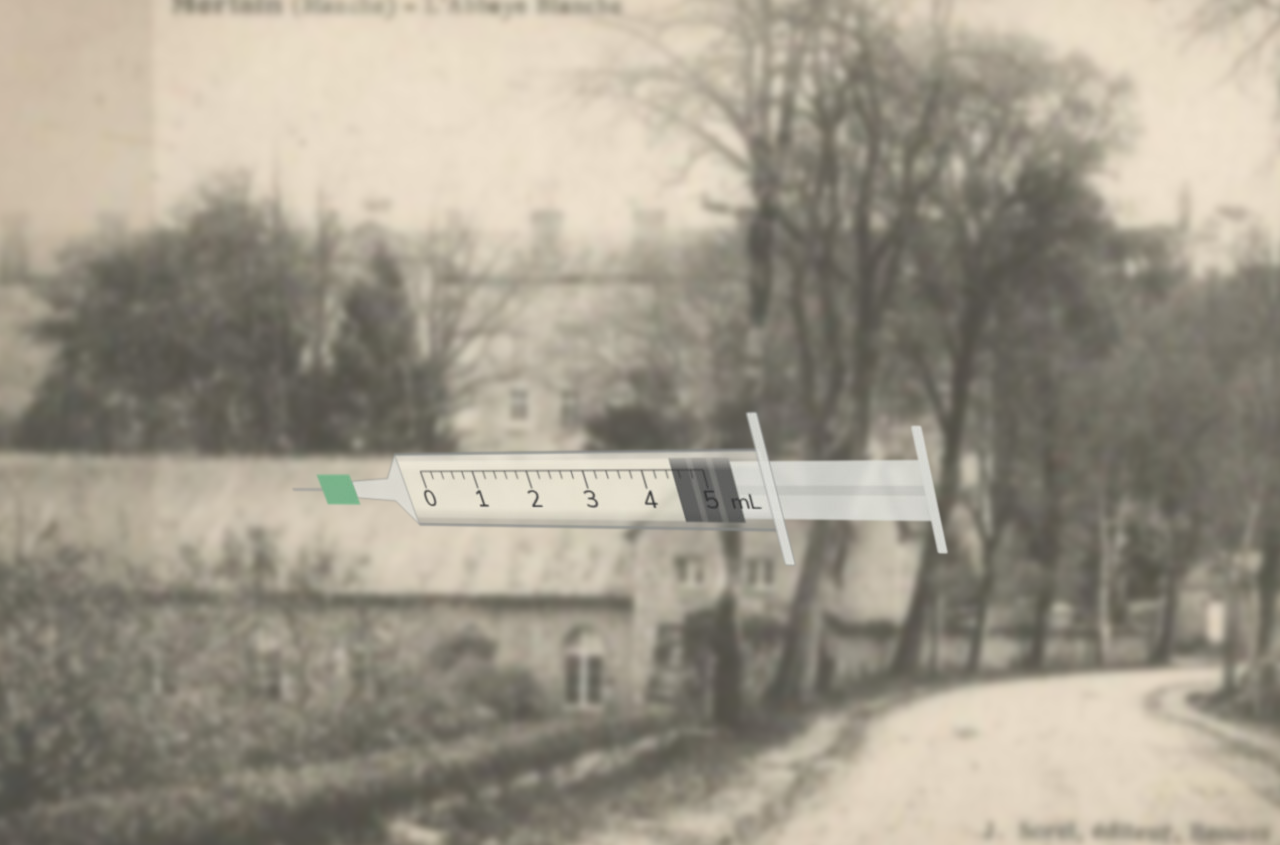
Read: 4.5mL
